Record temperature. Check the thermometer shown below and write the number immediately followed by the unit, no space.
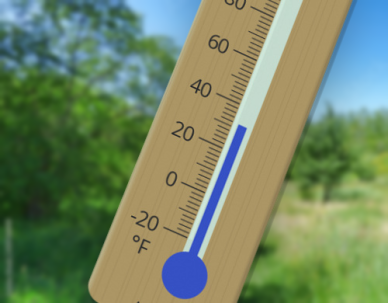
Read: 32°F
